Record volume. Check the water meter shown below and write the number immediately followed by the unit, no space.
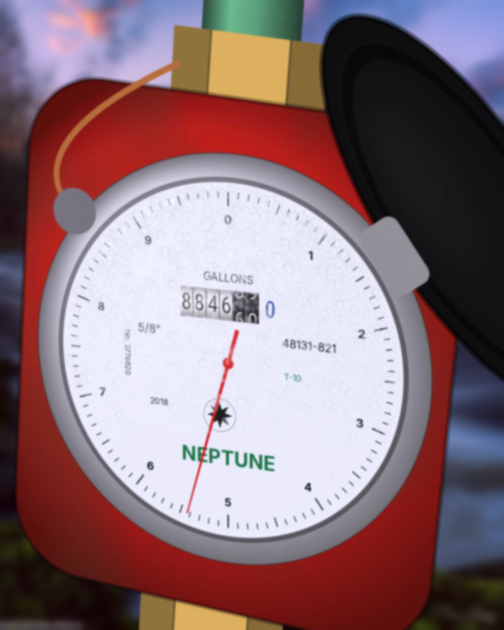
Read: 8846595.4gal
